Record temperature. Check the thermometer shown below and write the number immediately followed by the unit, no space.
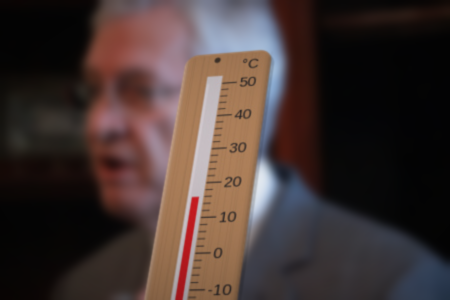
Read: 16°C
